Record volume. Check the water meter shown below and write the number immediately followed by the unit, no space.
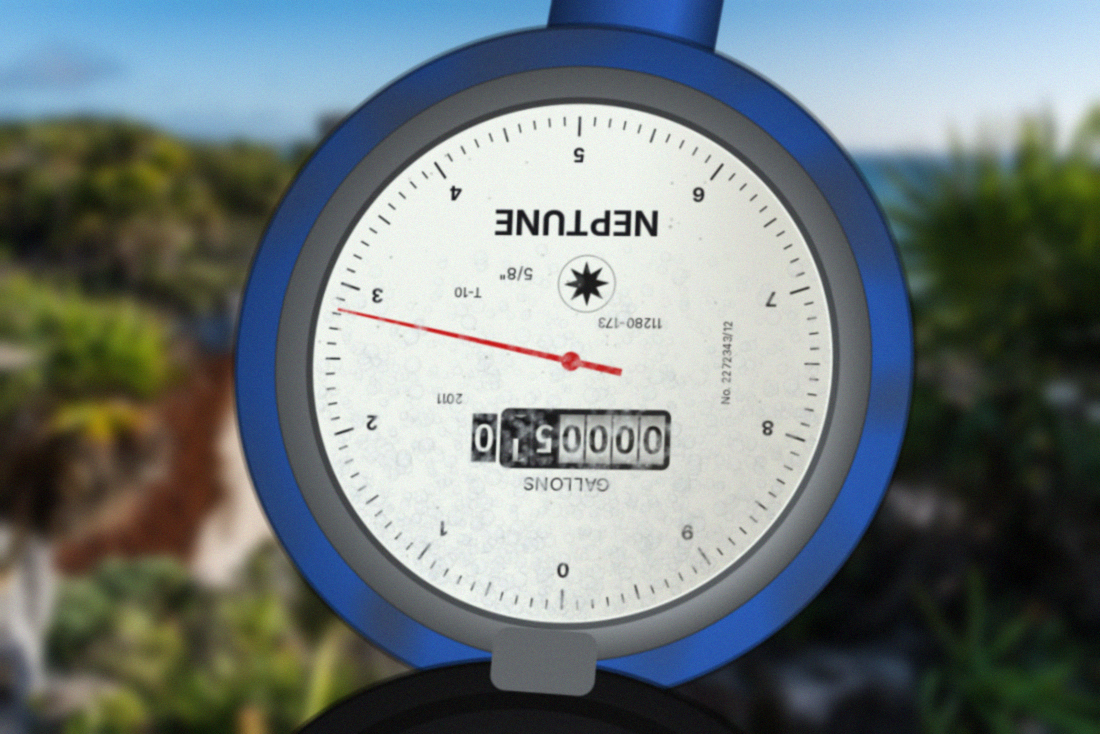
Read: 512.8gal
